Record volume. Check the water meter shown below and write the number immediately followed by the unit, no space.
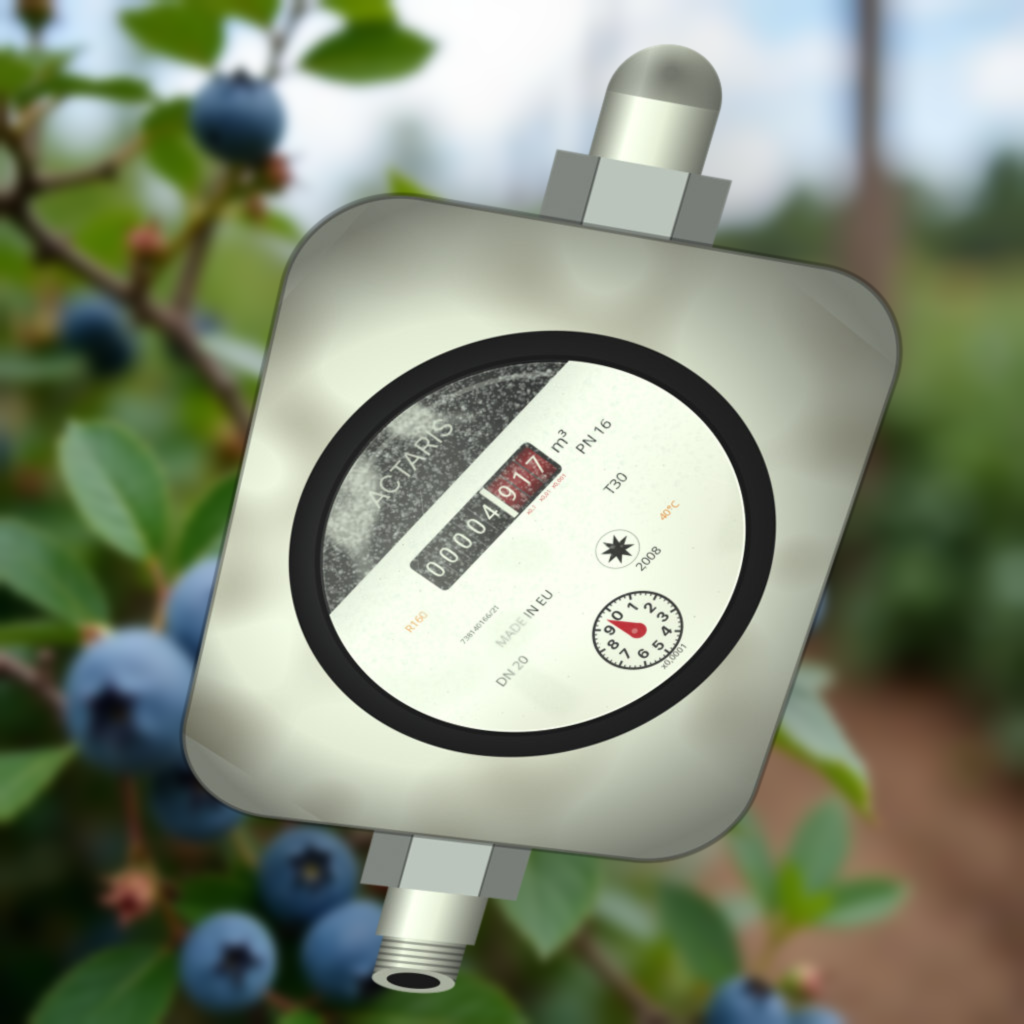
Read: 4.9169m³
